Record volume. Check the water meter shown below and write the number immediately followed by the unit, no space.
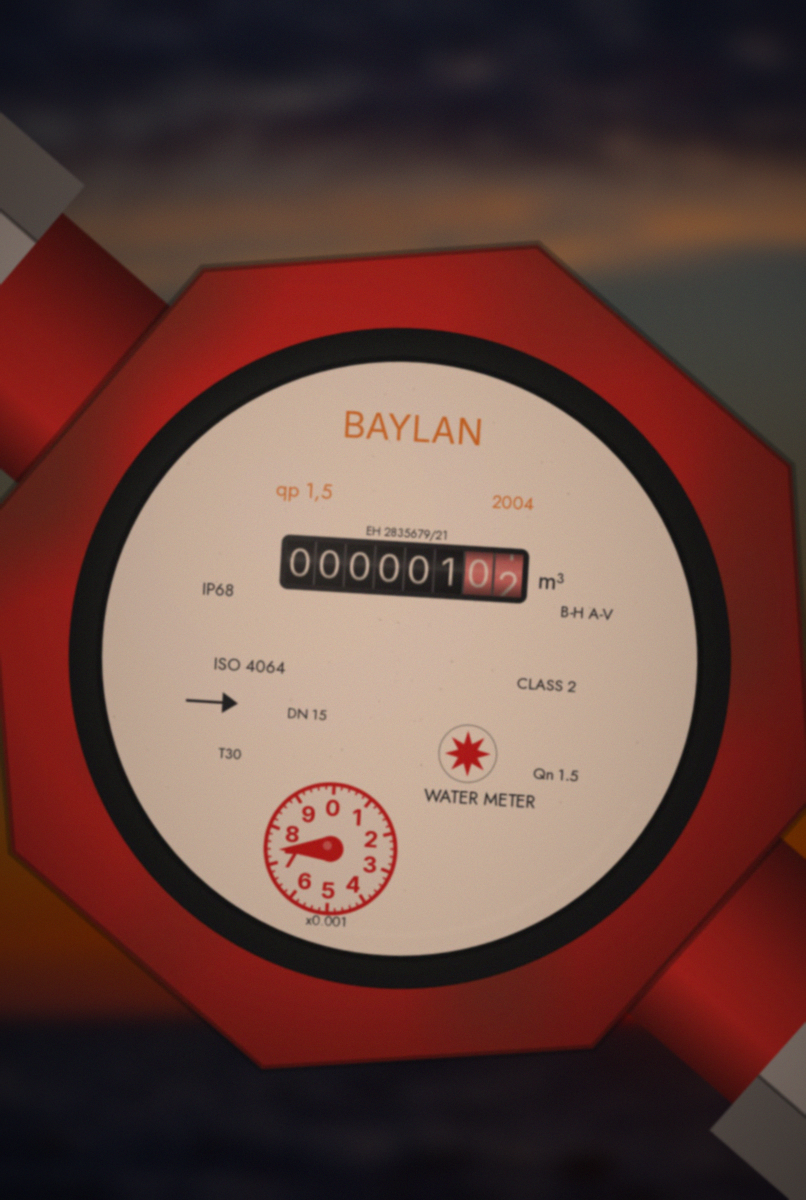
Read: 1.017m³
